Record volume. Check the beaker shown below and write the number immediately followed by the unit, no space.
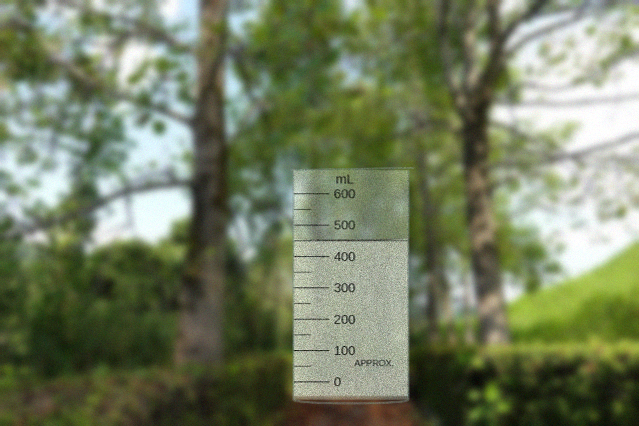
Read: 450mL
